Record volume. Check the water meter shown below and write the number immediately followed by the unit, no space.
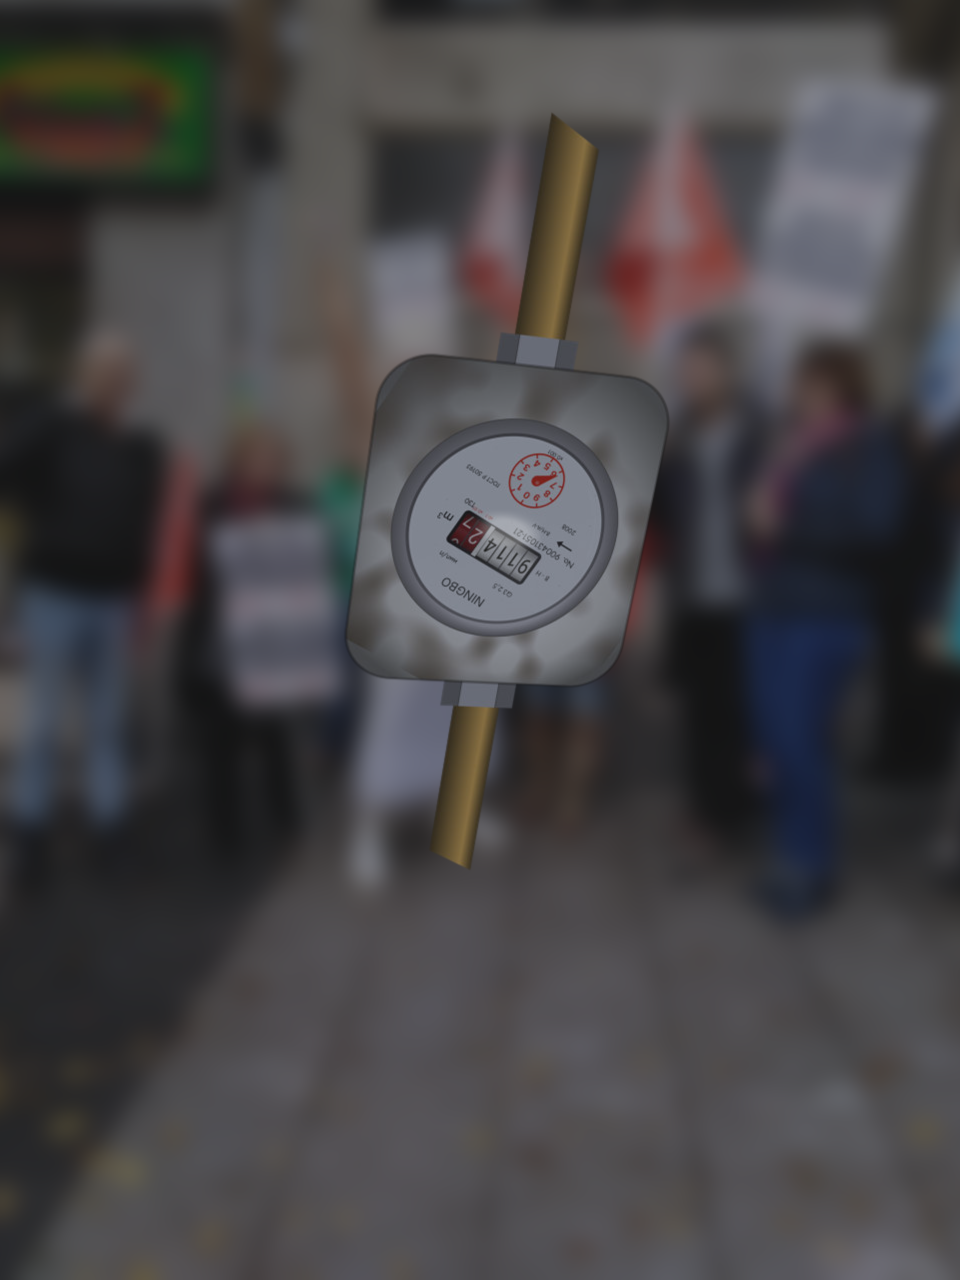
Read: 9114.266m³
